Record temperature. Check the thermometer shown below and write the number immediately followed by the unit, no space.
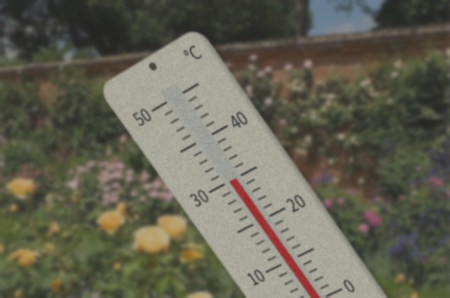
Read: 30°C
